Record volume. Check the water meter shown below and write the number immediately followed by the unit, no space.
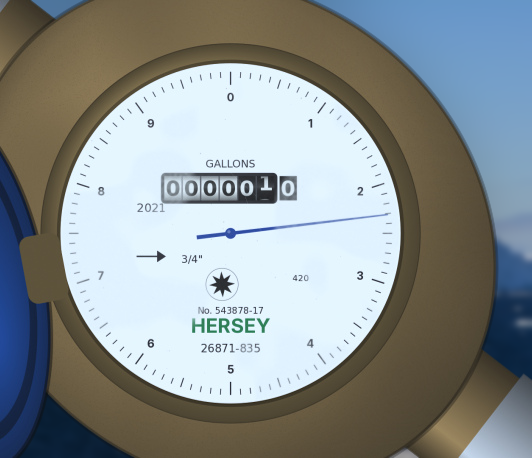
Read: 12.3gal
